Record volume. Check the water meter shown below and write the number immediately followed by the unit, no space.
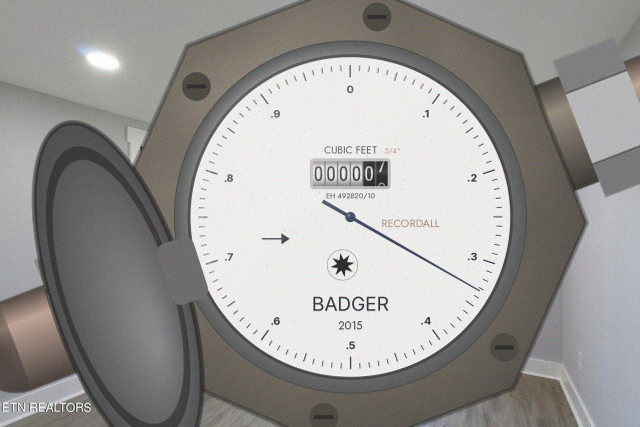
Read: 7.33ft³
